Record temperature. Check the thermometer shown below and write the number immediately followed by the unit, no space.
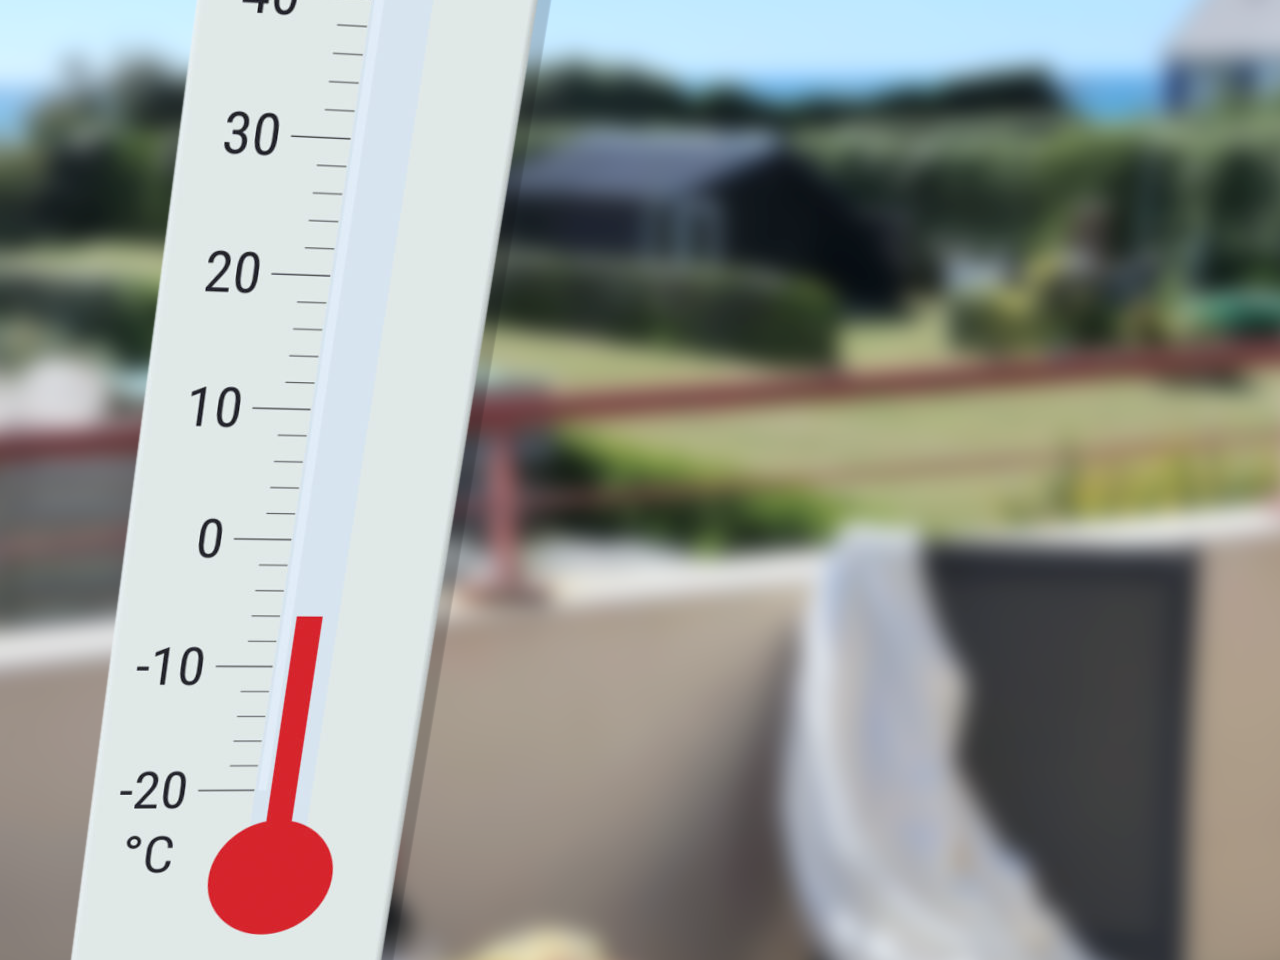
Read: -6°C
